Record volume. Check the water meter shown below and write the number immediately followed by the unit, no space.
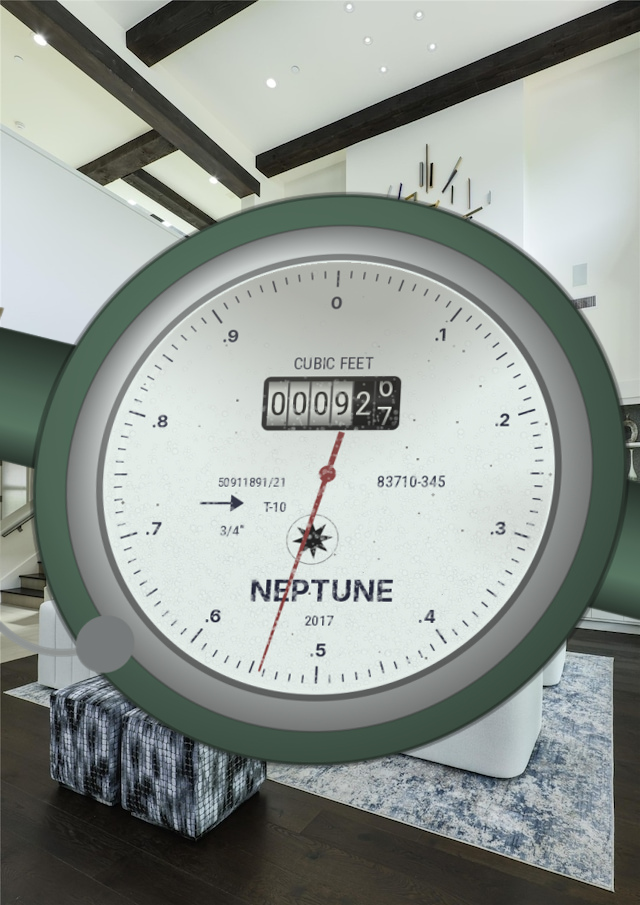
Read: 926.54ft³
